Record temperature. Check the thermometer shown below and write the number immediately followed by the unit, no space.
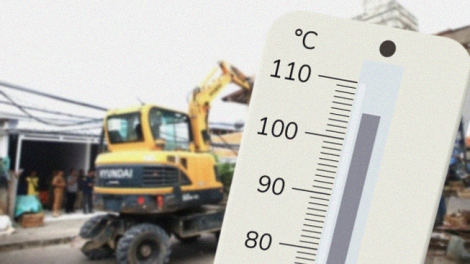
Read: 105°C
